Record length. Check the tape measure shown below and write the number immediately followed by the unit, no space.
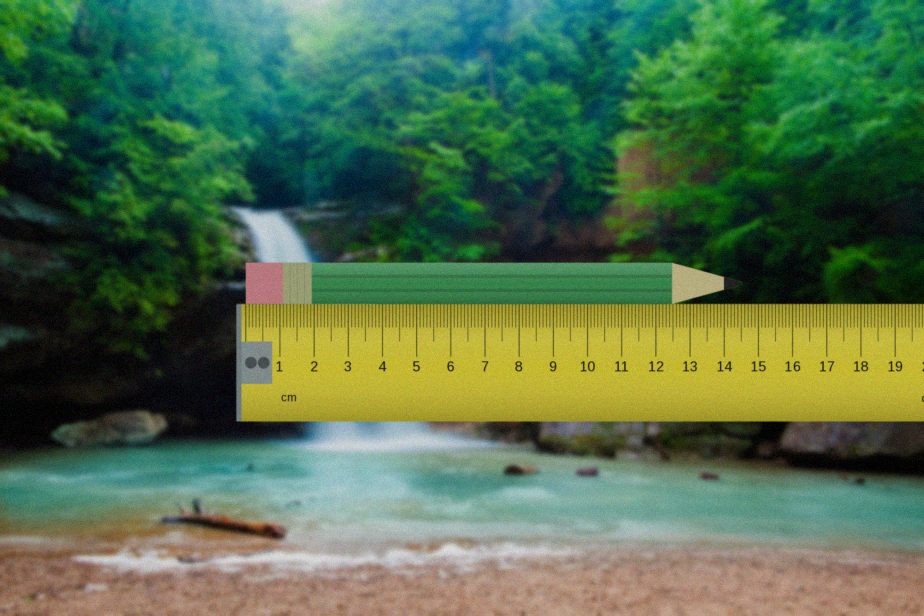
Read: 14.5cm
